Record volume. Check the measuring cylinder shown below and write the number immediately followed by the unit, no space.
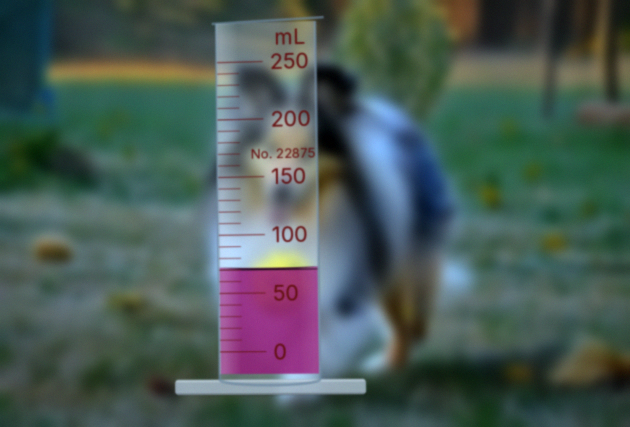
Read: 70mL
